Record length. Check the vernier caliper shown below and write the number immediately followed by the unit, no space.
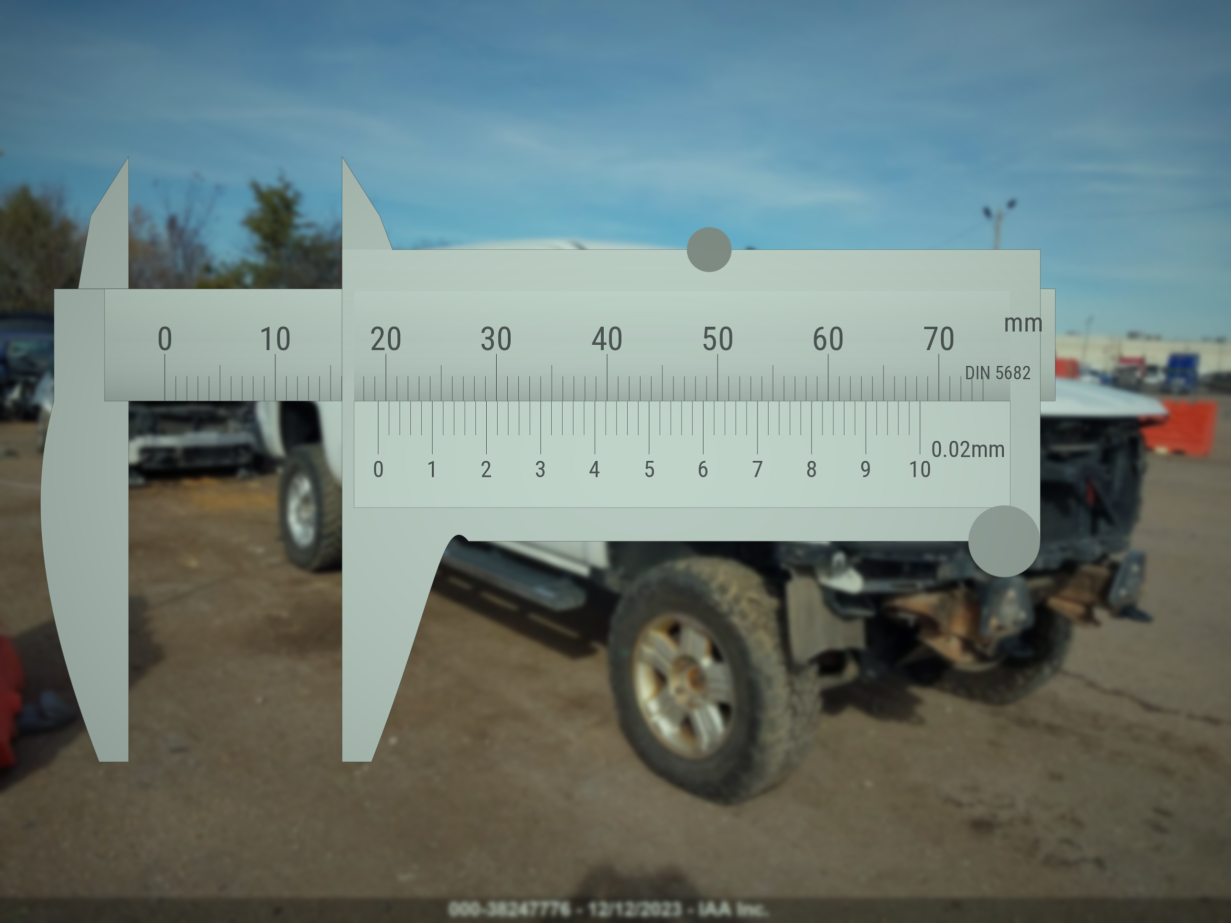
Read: 19.3mm
